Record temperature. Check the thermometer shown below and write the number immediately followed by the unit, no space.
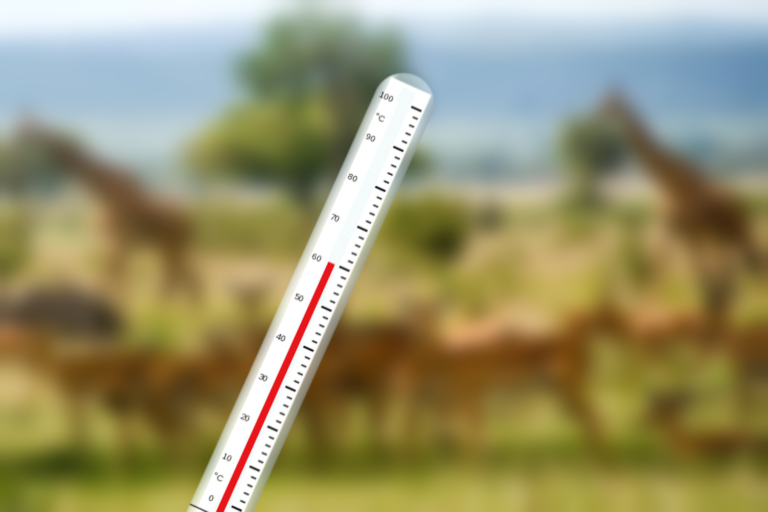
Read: 60°C
